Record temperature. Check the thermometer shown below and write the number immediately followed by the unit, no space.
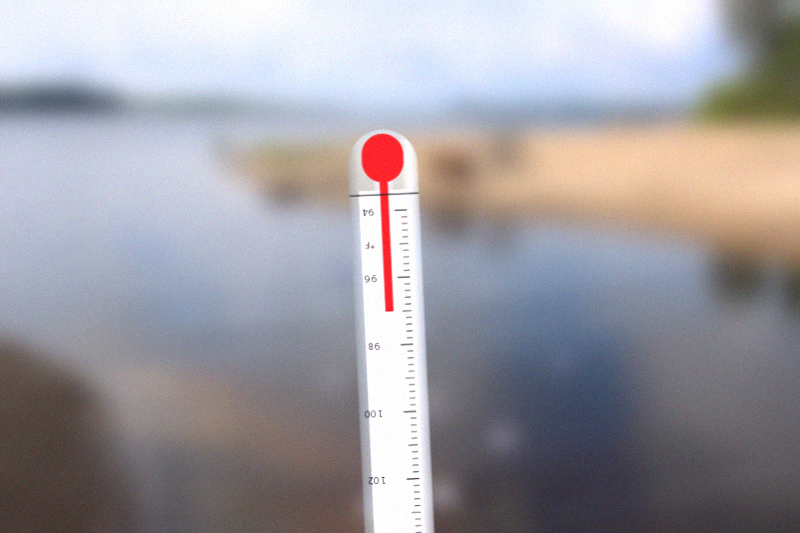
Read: 97°F
